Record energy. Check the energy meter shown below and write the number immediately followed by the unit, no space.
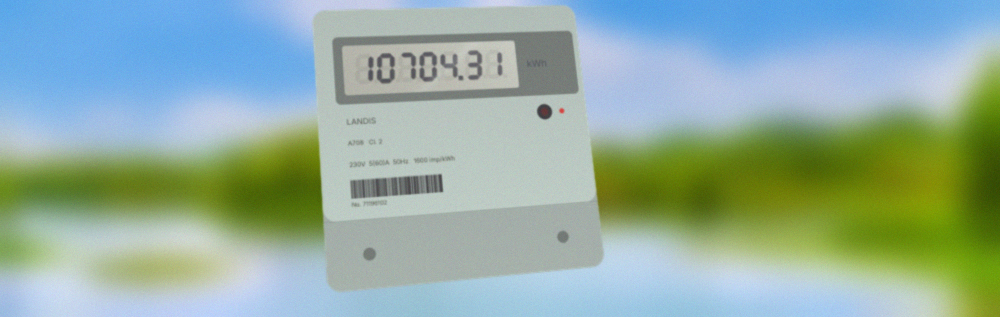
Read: 10704.31kWh
